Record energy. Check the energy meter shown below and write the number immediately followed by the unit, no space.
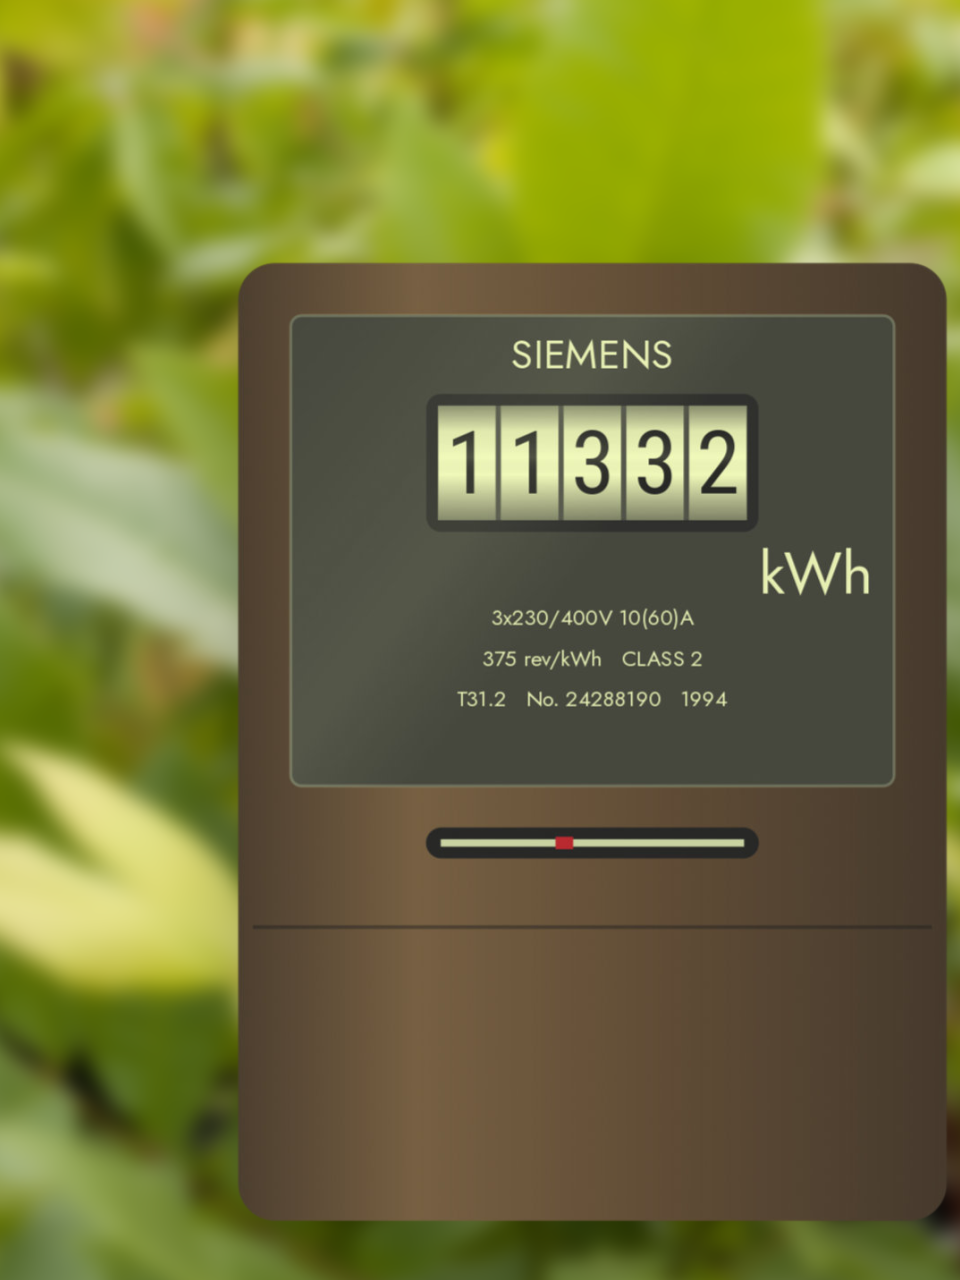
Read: 11332kWh
